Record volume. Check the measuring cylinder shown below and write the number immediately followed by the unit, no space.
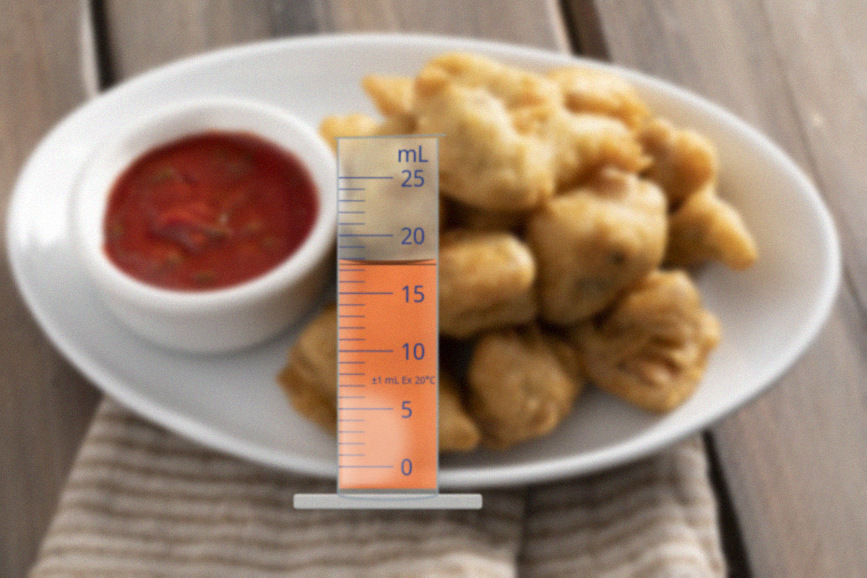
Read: 17.5mL
